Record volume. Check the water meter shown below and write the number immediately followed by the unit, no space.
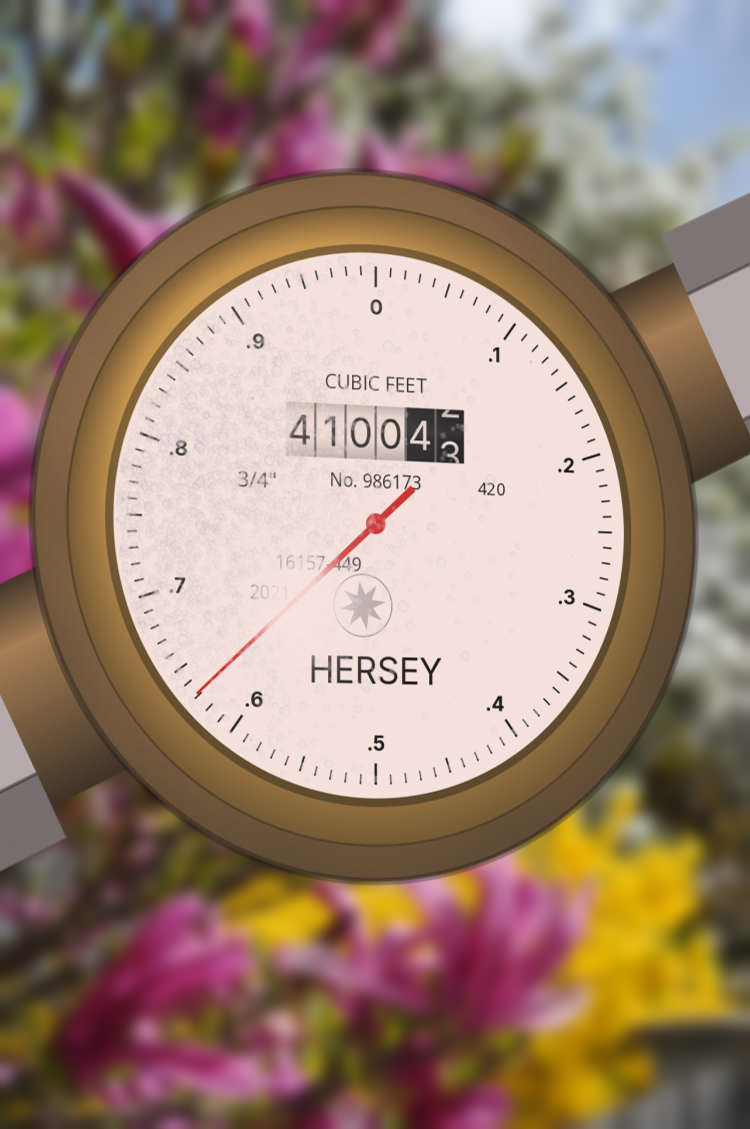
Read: 410042.63ft³
